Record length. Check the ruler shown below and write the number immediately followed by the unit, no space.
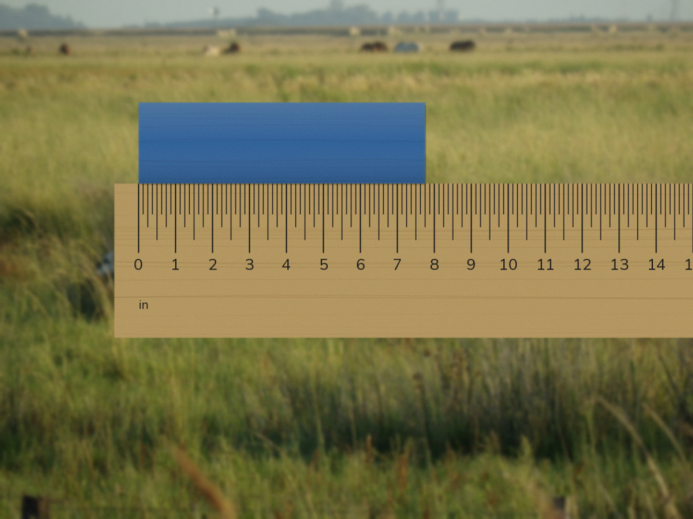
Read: 7.75in
